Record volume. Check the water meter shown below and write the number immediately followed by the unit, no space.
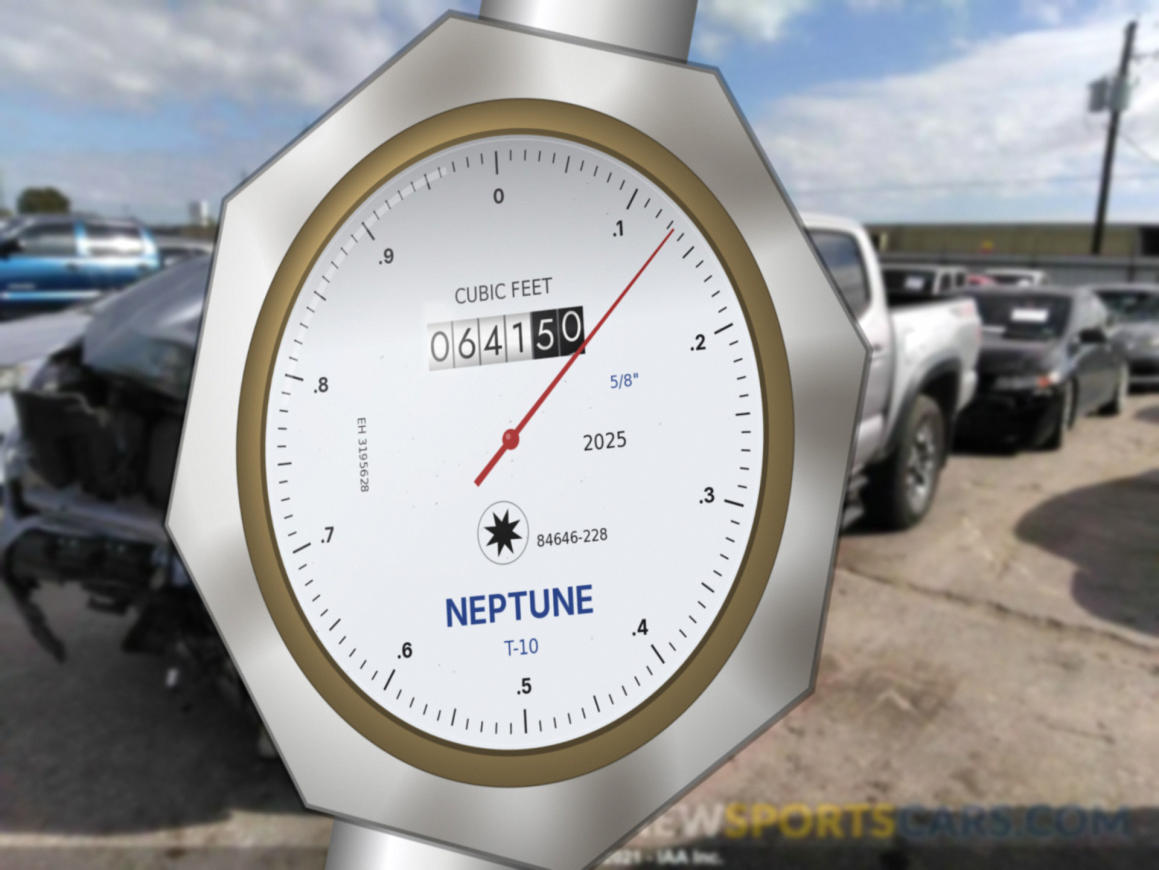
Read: 64150.13ft³
